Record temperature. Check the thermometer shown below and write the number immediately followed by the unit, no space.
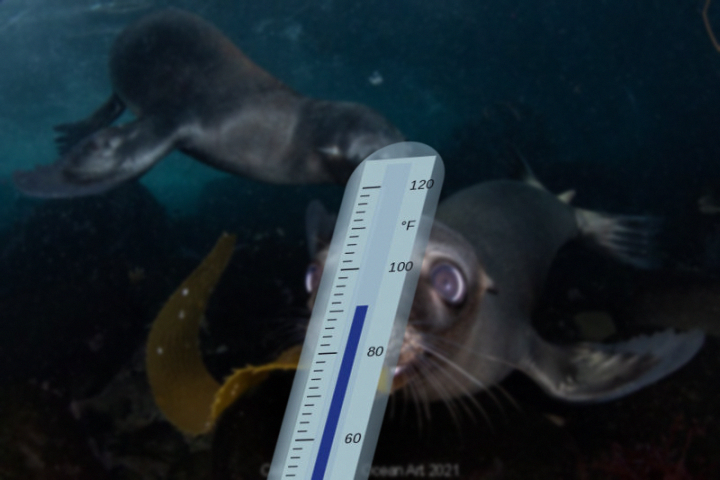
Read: 91°F
